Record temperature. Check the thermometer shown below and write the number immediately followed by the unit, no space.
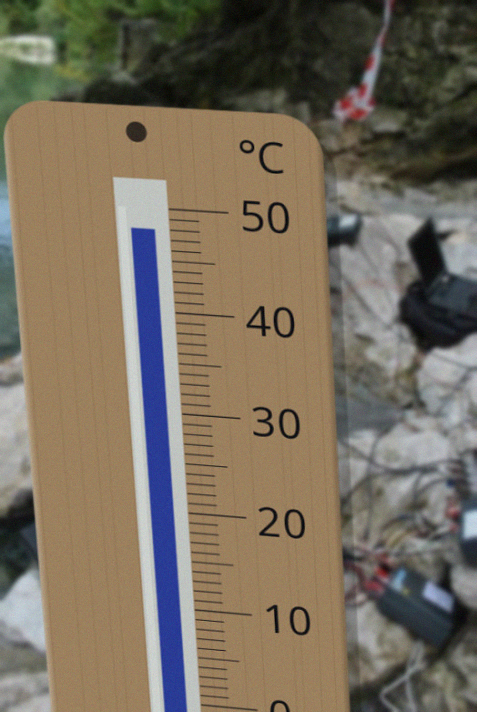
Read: 48°C
